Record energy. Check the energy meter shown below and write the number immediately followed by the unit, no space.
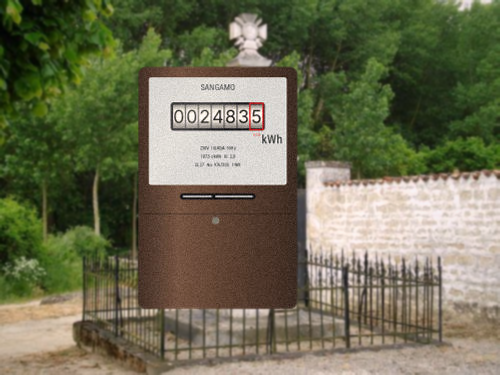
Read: 2483.5kWh
